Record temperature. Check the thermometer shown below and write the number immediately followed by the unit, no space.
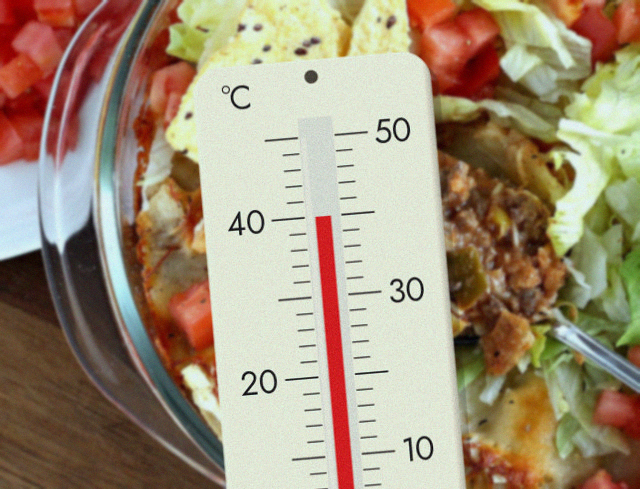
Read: 40°C
